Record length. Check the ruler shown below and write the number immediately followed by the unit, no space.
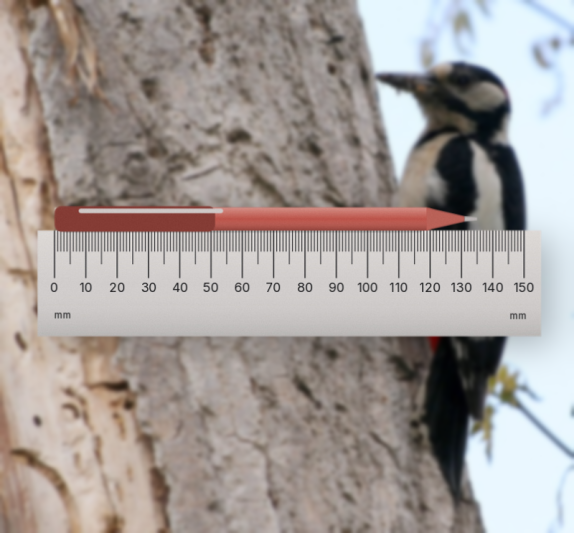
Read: 135mm
